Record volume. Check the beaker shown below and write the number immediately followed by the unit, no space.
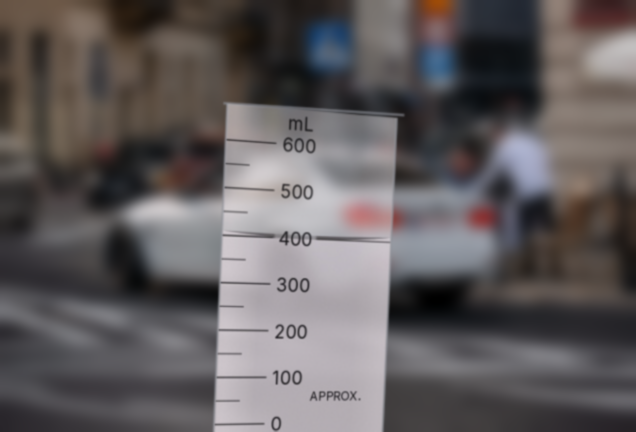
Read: 400mL
